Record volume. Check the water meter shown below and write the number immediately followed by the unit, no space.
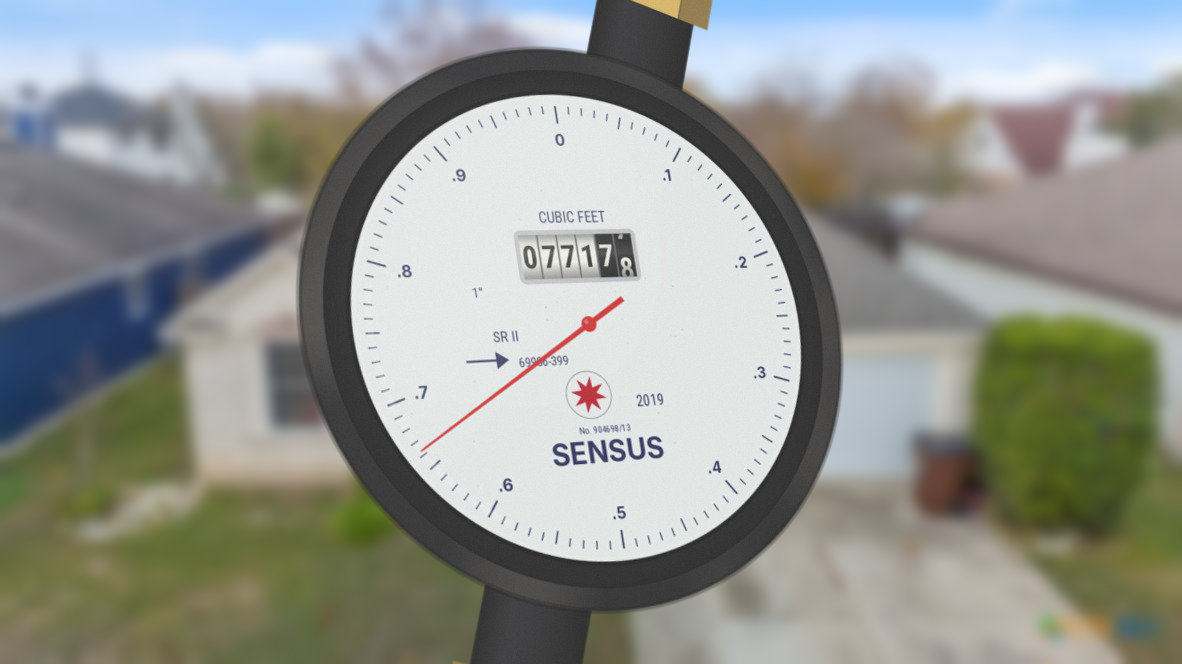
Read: 77177.66ft³
